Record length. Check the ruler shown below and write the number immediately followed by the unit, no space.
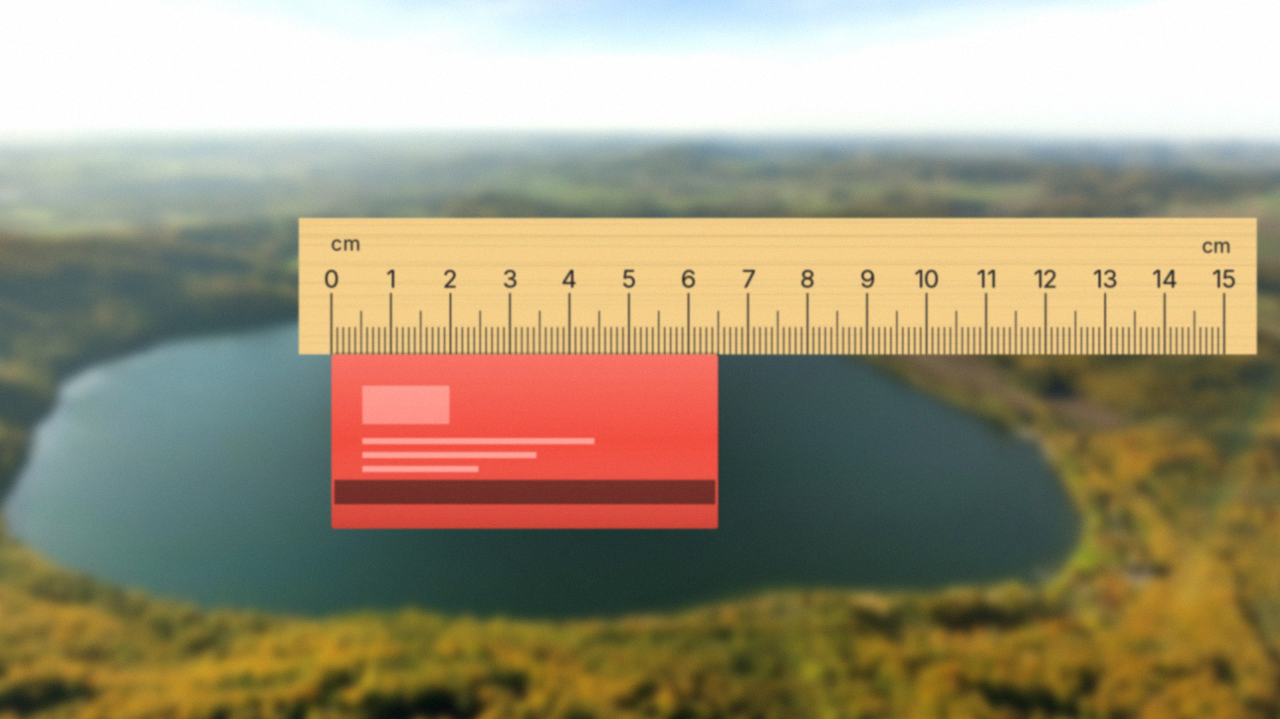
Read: 6.5cm
